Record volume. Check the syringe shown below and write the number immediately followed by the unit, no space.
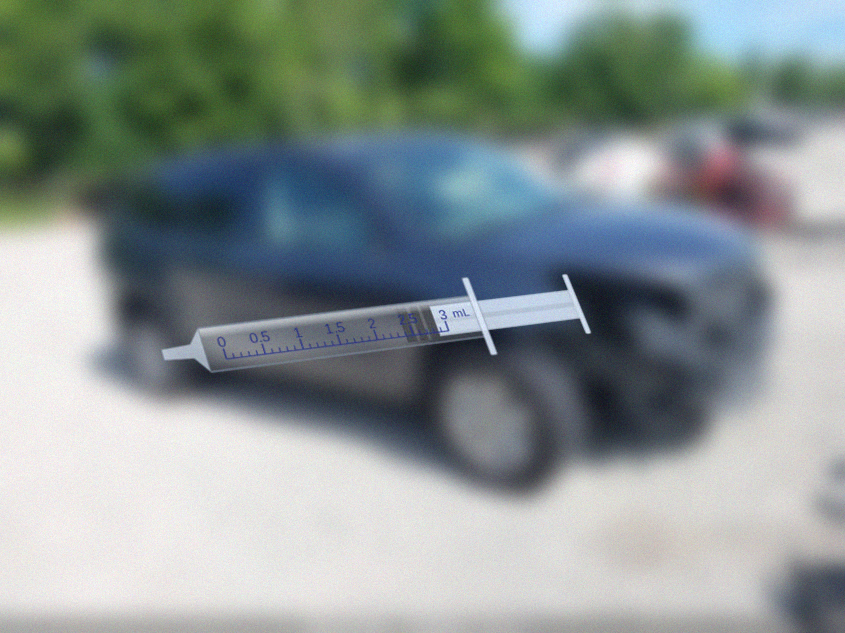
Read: 2.4mL
